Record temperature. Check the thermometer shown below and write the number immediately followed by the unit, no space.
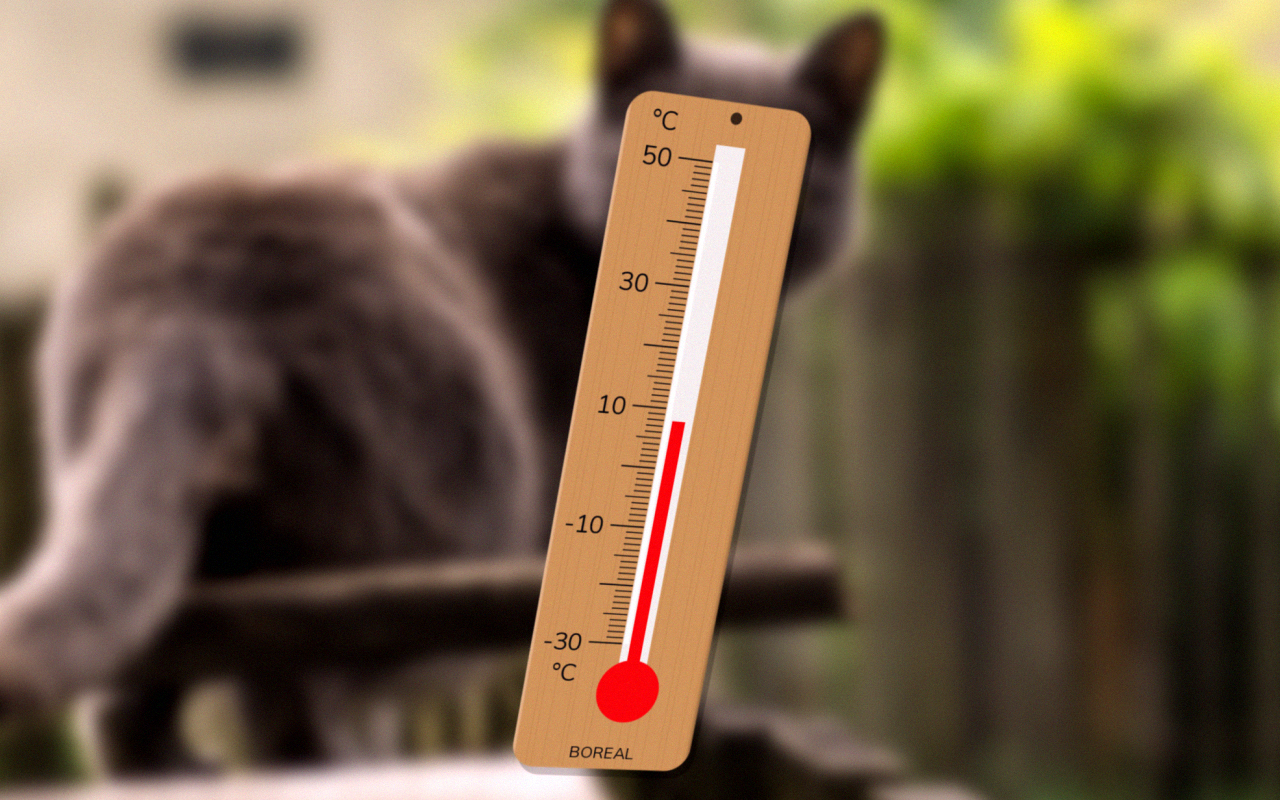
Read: 8°C
